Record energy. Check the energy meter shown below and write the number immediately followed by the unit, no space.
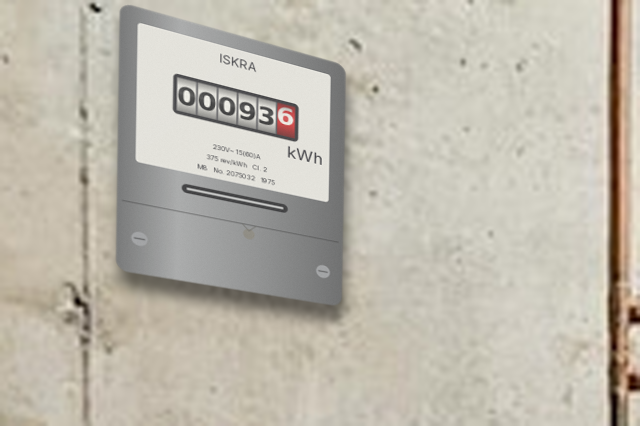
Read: 93.6kWh
